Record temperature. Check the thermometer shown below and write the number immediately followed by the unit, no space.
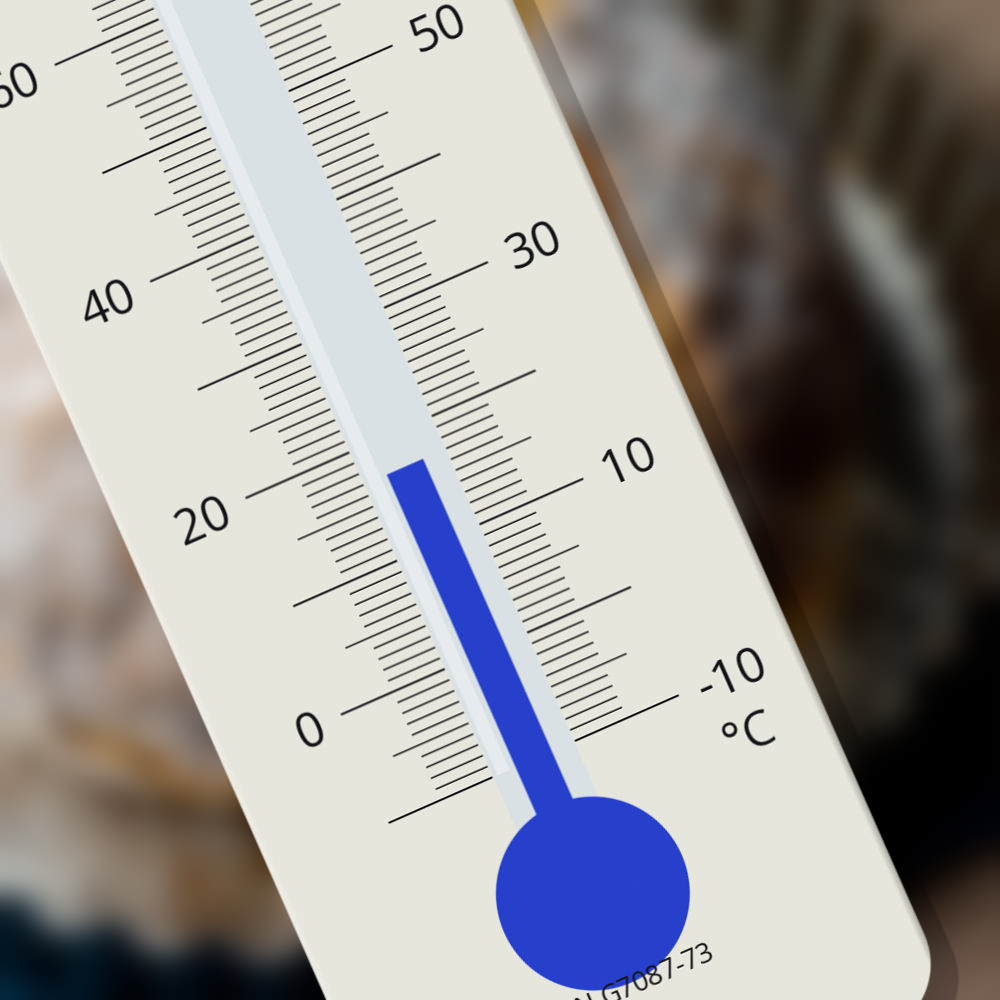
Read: 17°C
